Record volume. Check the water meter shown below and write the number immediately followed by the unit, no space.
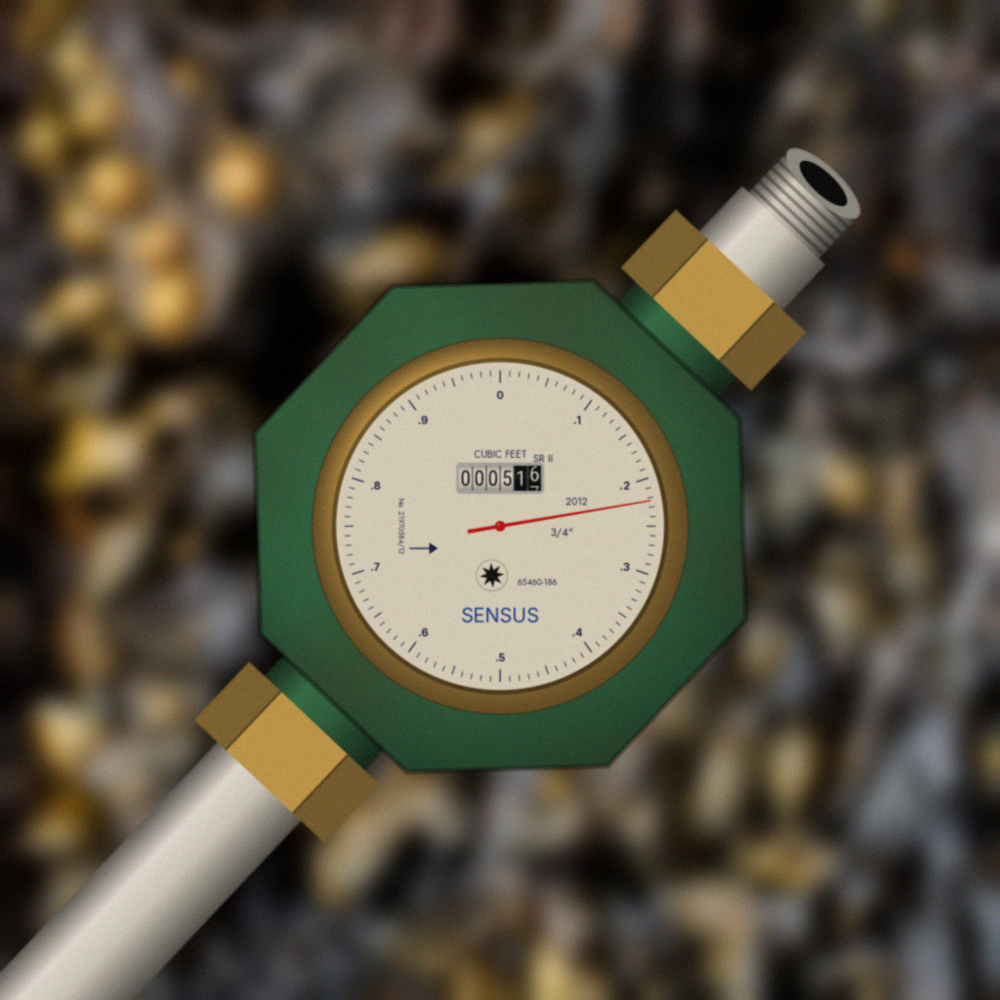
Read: 516.22ft³
